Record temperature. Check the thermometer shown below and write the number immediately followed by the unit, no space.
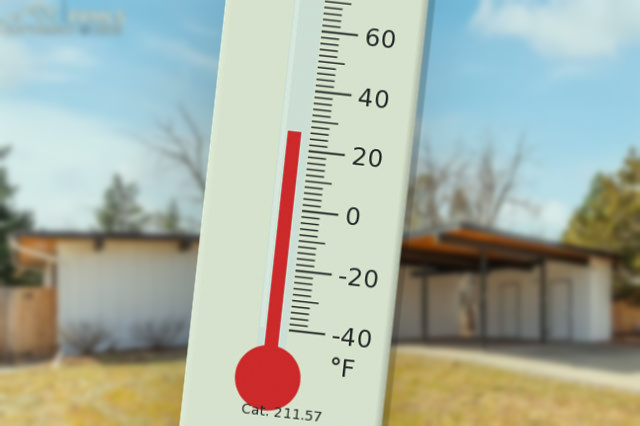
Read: 26°F
